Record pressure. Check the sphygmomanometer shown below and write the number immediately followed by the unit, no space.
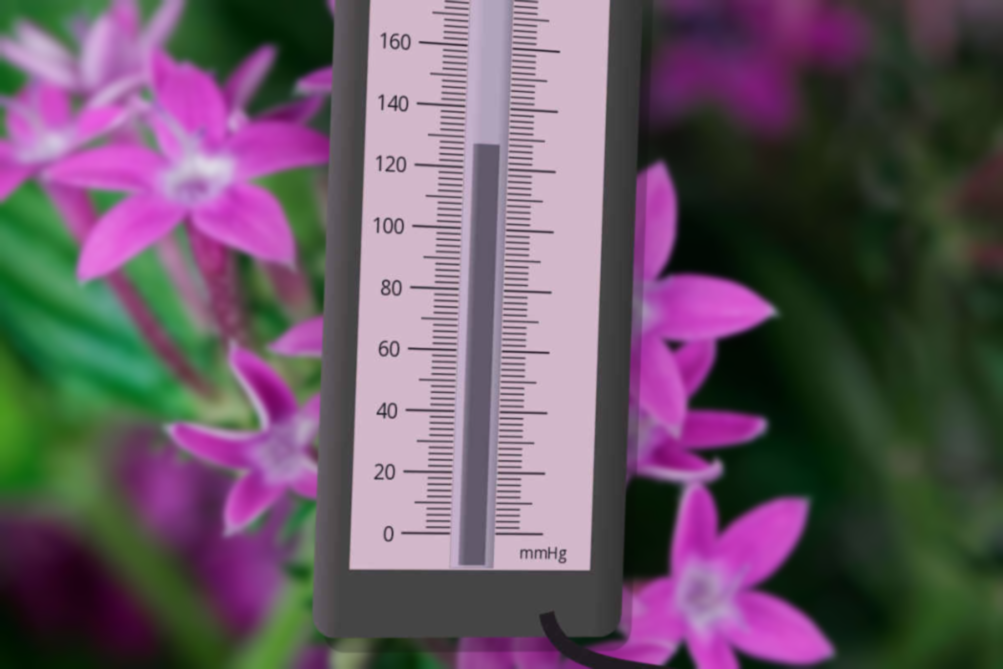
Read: 128mmHg
